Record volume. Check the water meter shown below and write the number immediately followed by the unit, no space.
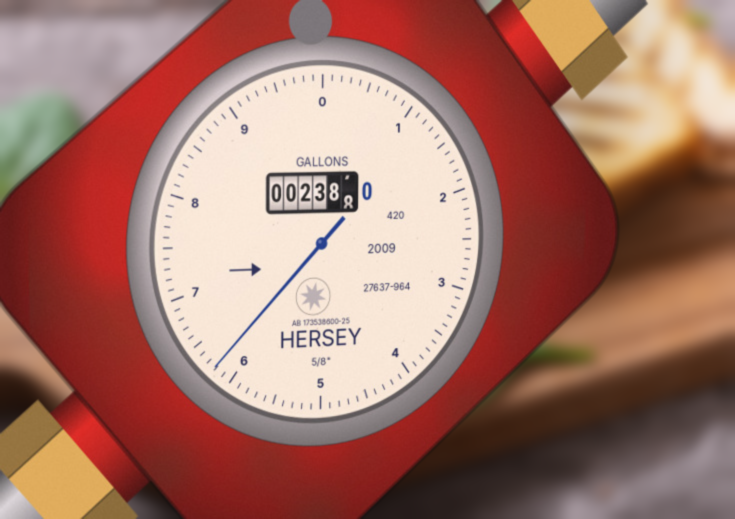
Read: 23876.2gal
